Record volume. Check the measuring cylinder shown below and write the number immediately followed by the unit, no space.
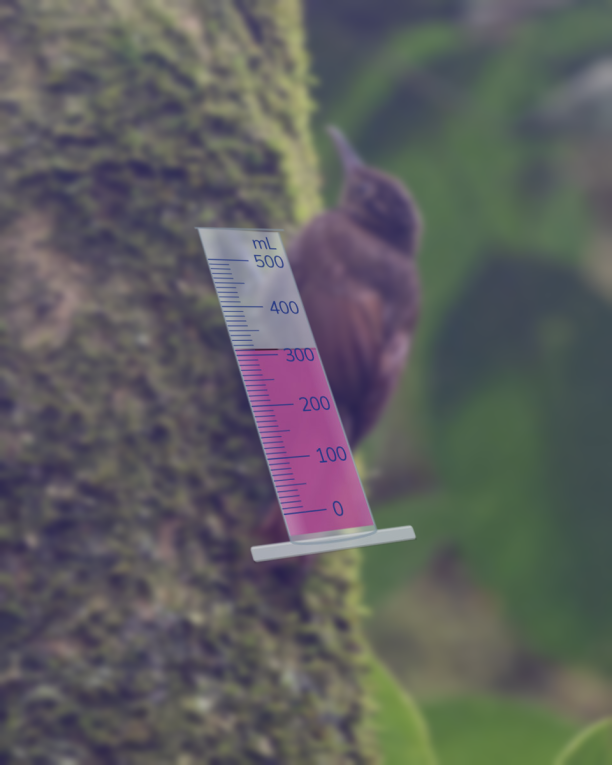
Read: 310mL
